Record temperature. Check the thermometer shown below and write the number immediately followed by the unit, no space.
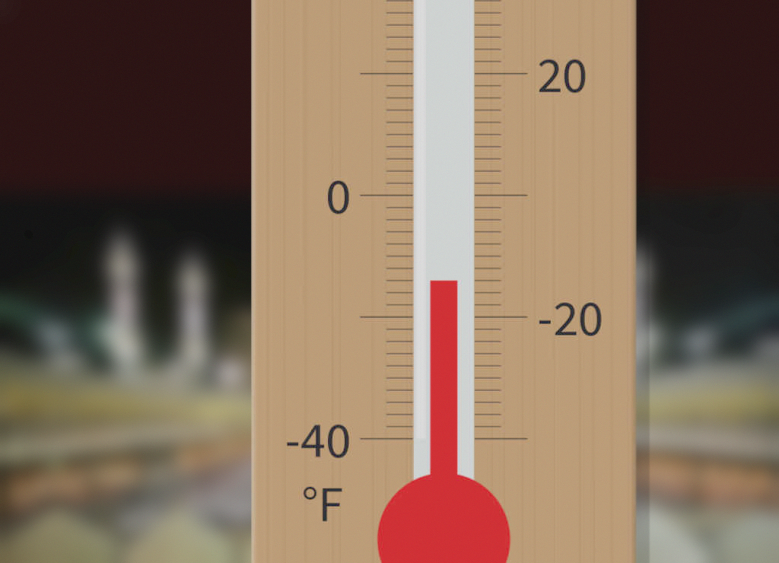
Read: -14°F
